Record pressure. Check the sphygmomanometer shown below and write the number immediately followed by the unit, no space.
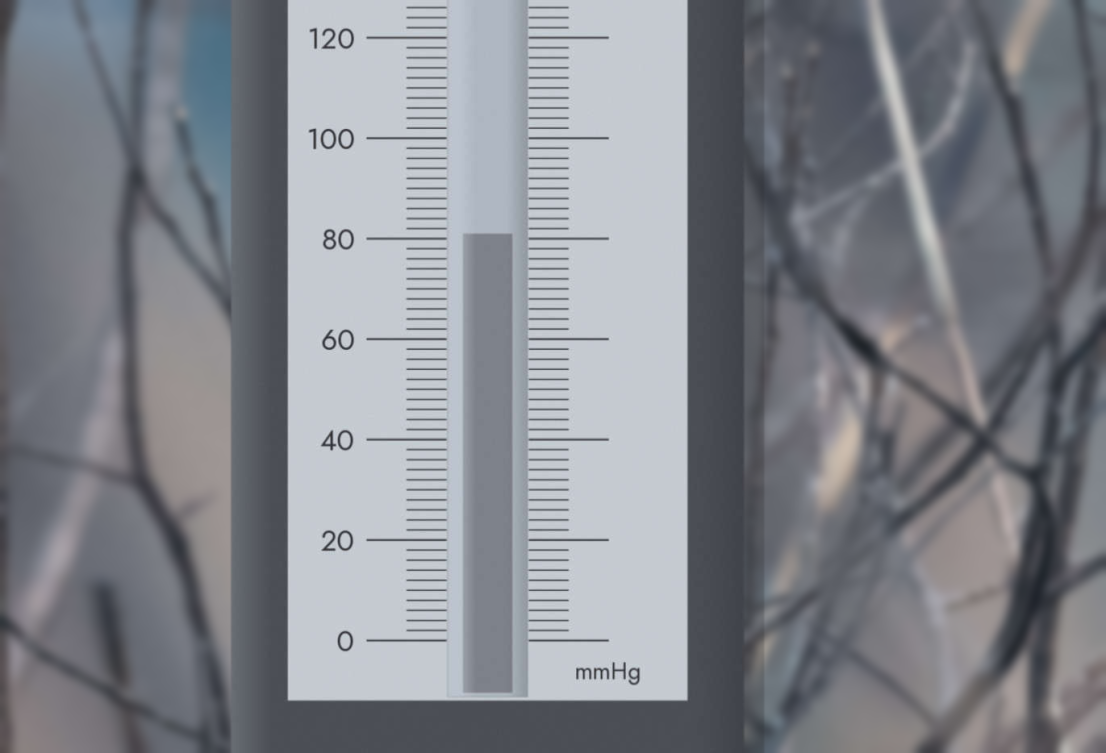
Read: 81mmHg
